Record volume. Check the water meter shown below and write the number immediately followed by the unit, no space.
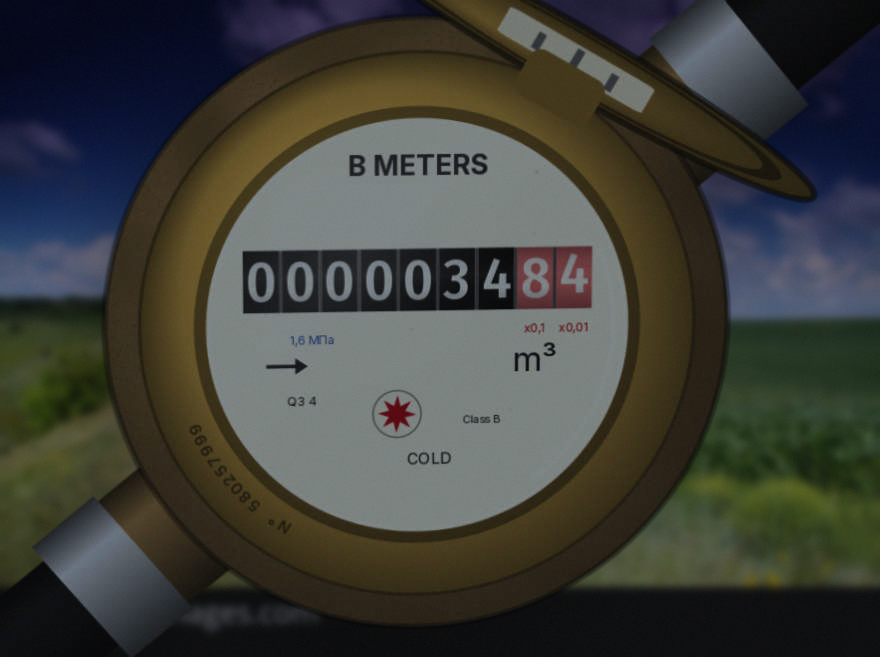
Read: 34.84m³
